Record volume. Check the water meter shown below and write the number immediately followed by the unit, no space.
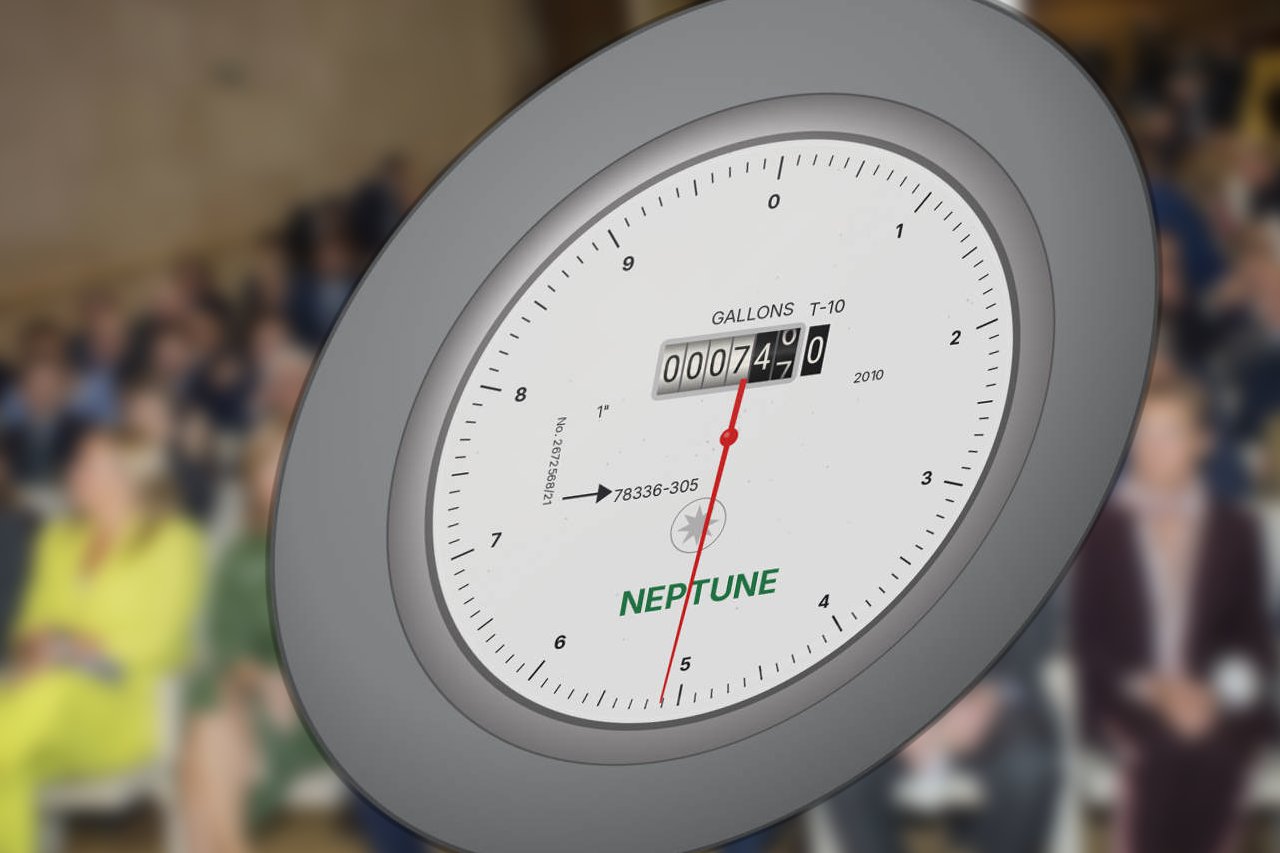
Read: 7465.1gal
